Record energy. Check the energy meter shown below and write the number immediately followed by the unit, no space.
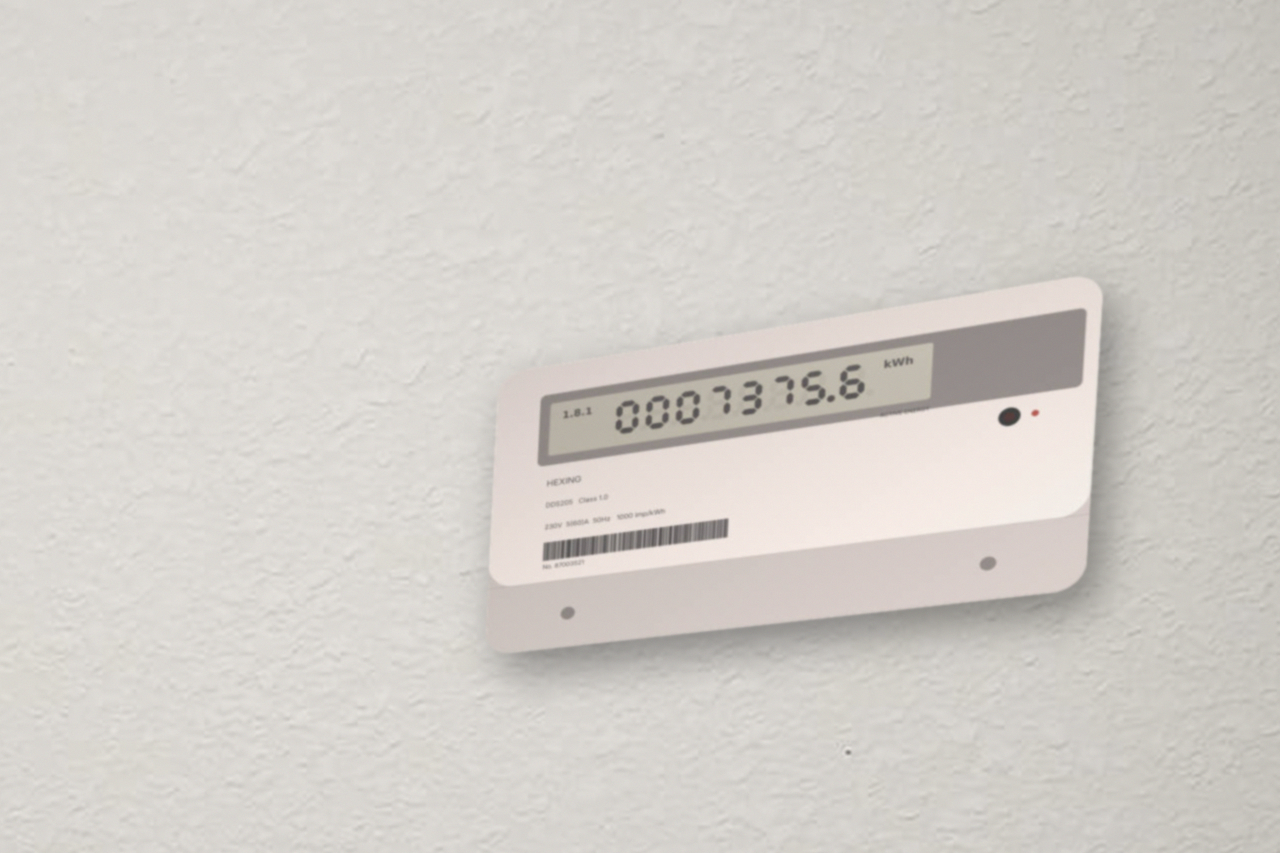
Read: 7375.6kWh
